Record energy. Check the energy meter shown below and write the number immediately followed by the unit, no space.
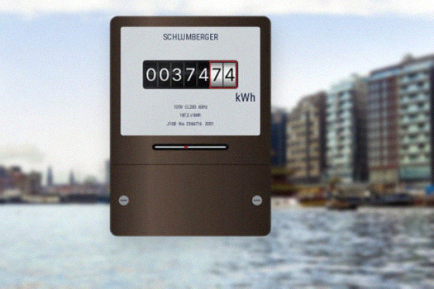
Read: 374.74kWh
